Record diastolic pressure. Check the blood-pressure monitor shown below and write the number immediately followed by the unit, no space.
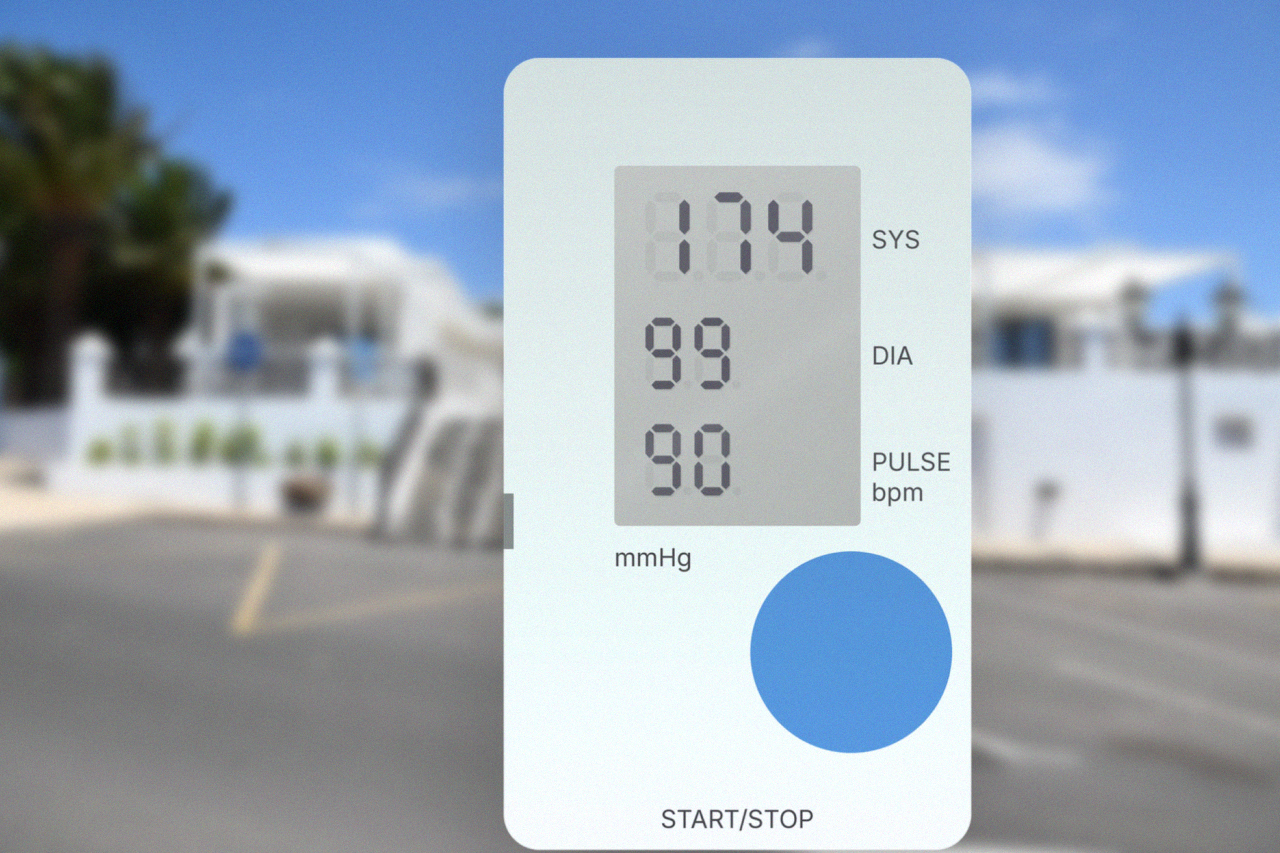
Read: 99mmHg
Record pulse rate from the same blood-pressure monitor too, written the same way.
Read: 90bpm
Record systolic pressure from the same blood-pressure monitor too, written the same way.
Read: 174mmHg
